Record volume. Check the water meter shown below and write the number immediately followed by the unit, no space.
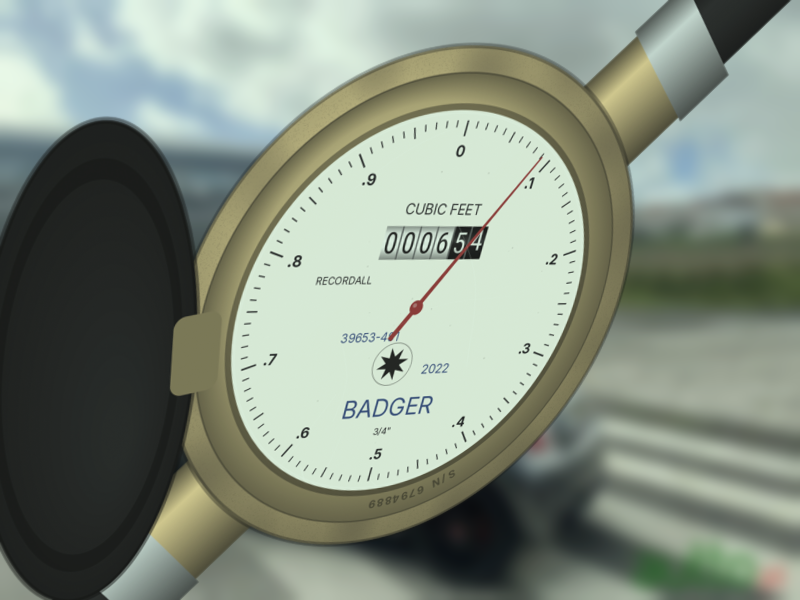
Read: 654.09ft³
